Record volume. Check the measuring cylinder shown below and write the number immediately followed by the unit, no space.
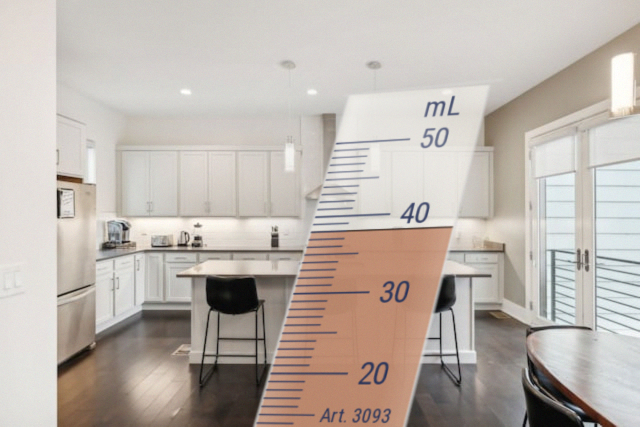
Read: 38mL
